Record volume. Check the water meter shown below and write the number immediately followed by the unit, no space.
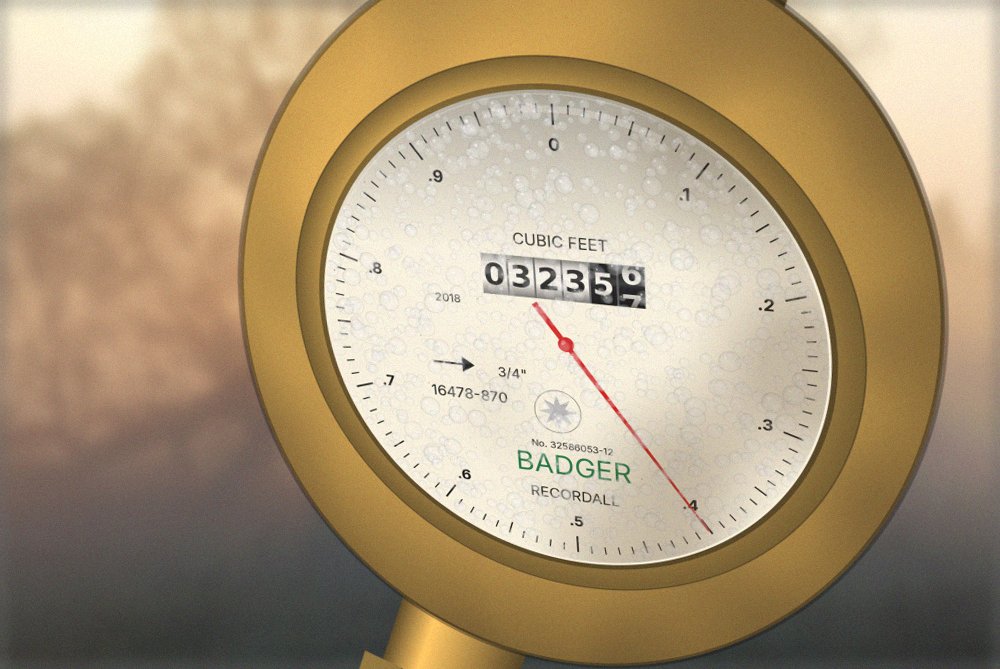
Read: 32356.40ft³
